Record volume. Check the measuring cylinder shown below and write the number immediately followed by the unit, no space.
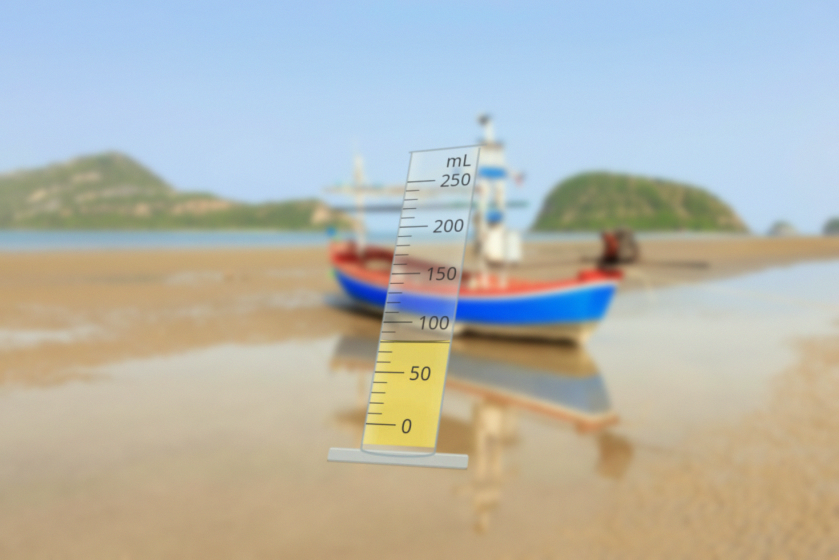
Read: 80mL
